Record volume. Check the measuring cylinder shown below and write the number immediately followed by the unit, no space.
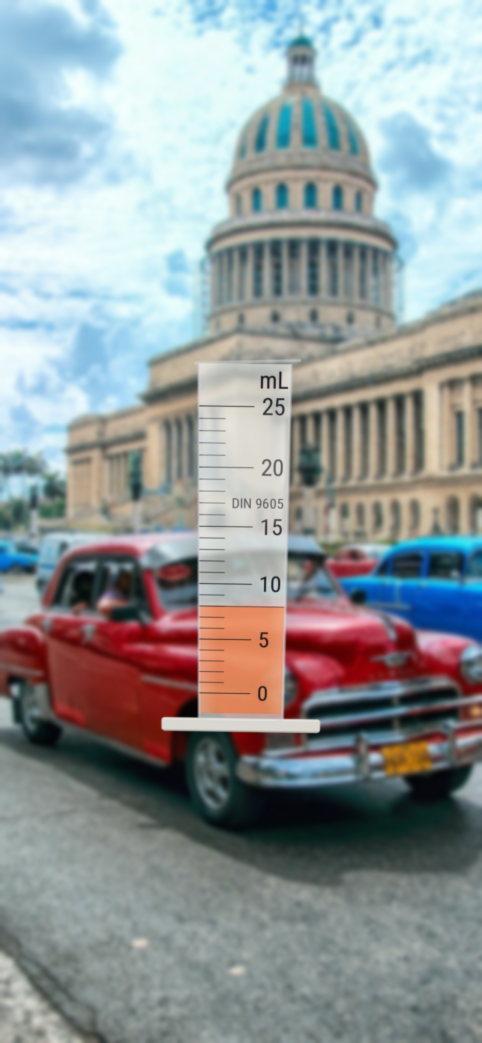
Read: 8mL
